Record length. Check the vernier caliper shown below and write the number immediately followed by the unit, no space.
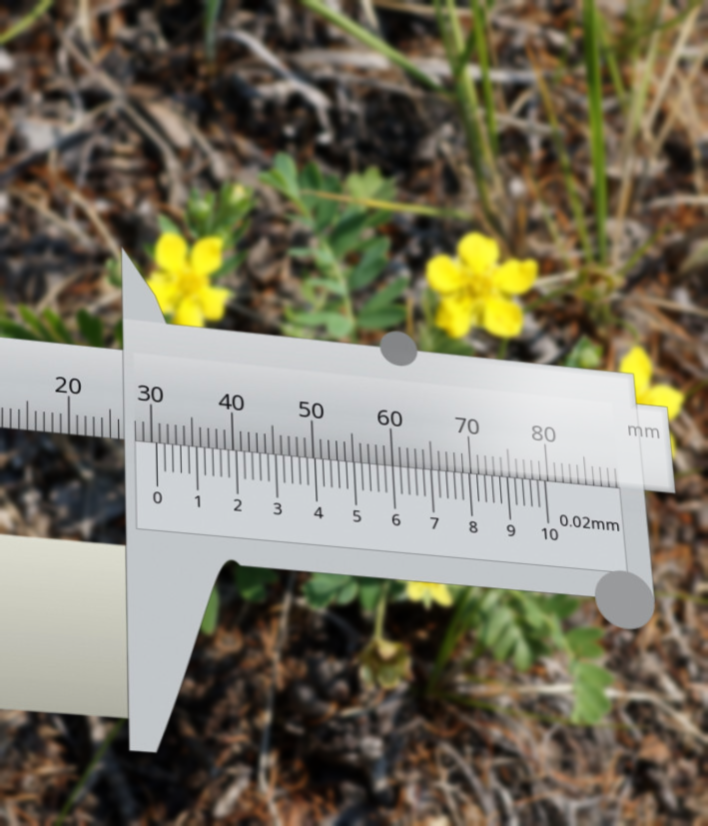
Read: 30.6mm
